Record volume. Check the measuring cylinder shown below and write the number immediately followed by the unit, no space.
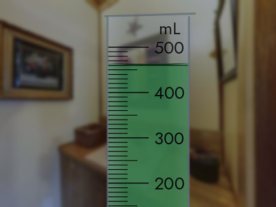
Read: 460mL
